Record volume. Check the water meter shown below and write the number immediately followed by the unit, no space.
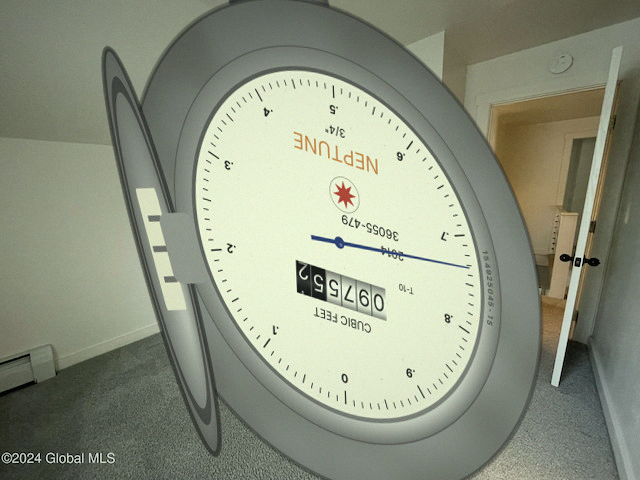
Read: 97551.73ft³
